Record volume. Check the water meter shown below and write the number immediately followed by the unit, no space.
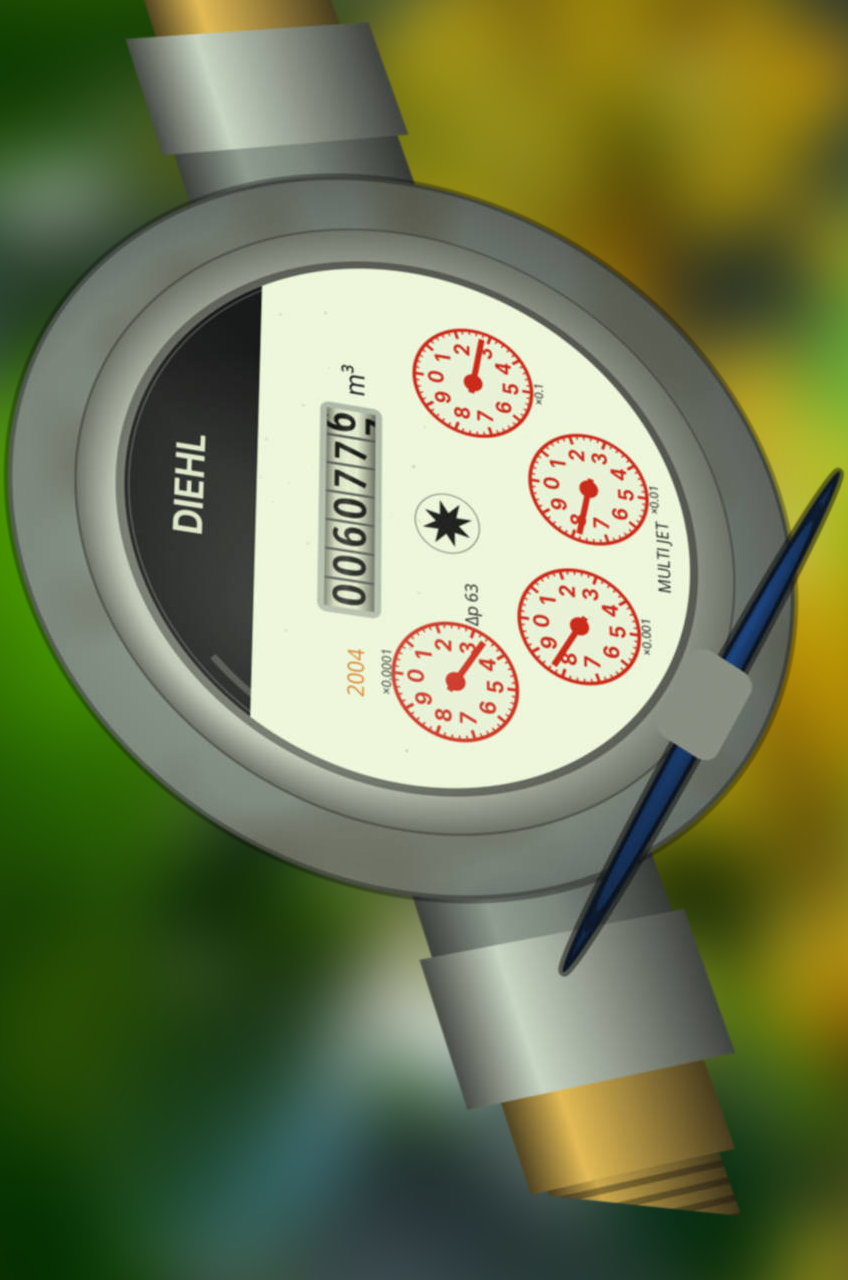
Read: 60776.2783m³
